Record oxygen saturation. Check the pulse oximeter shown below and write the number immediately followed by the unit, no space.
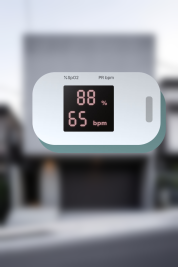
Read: 88%
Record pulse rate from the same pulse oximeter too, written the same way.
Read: 65bpm
